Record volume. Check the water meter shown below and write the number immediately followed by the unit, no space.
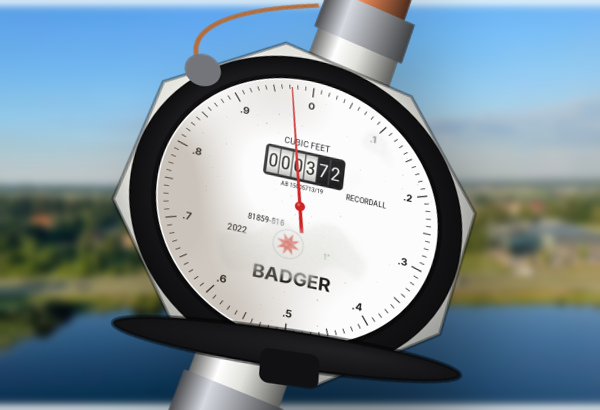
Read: 371.97ft³
